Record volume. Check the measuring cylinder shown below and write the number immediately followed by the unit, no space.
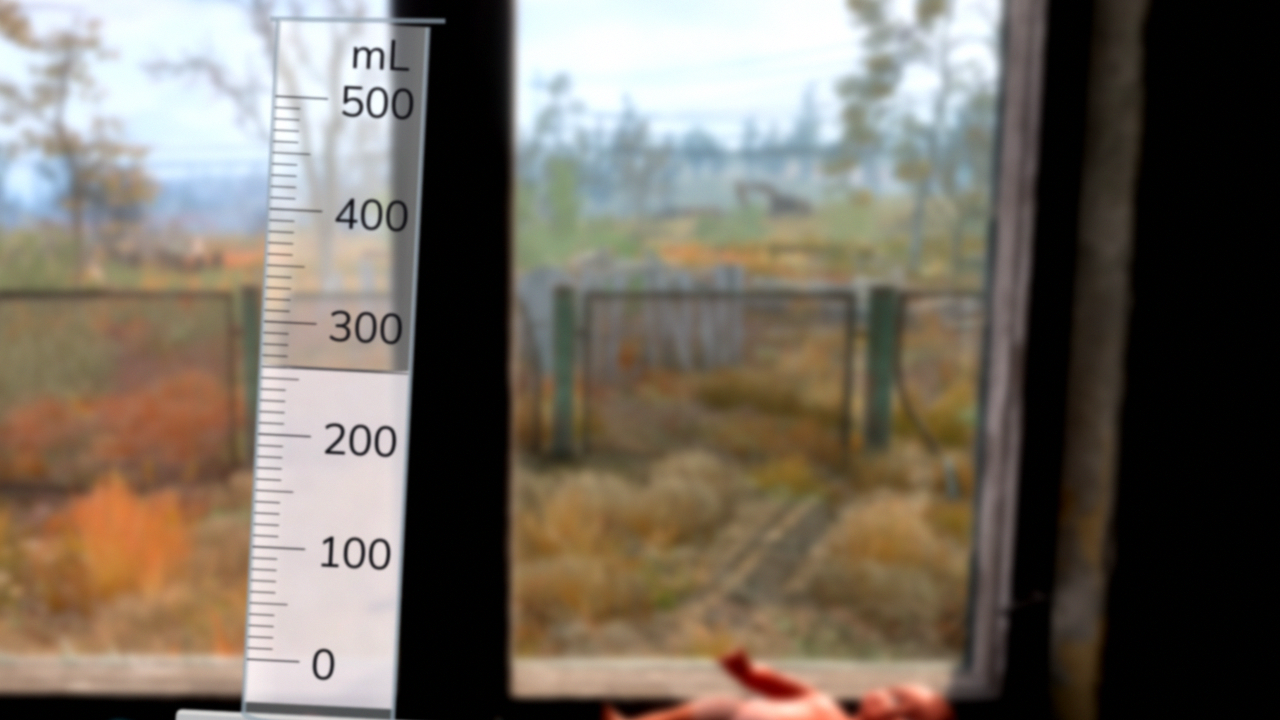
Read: 260mL
